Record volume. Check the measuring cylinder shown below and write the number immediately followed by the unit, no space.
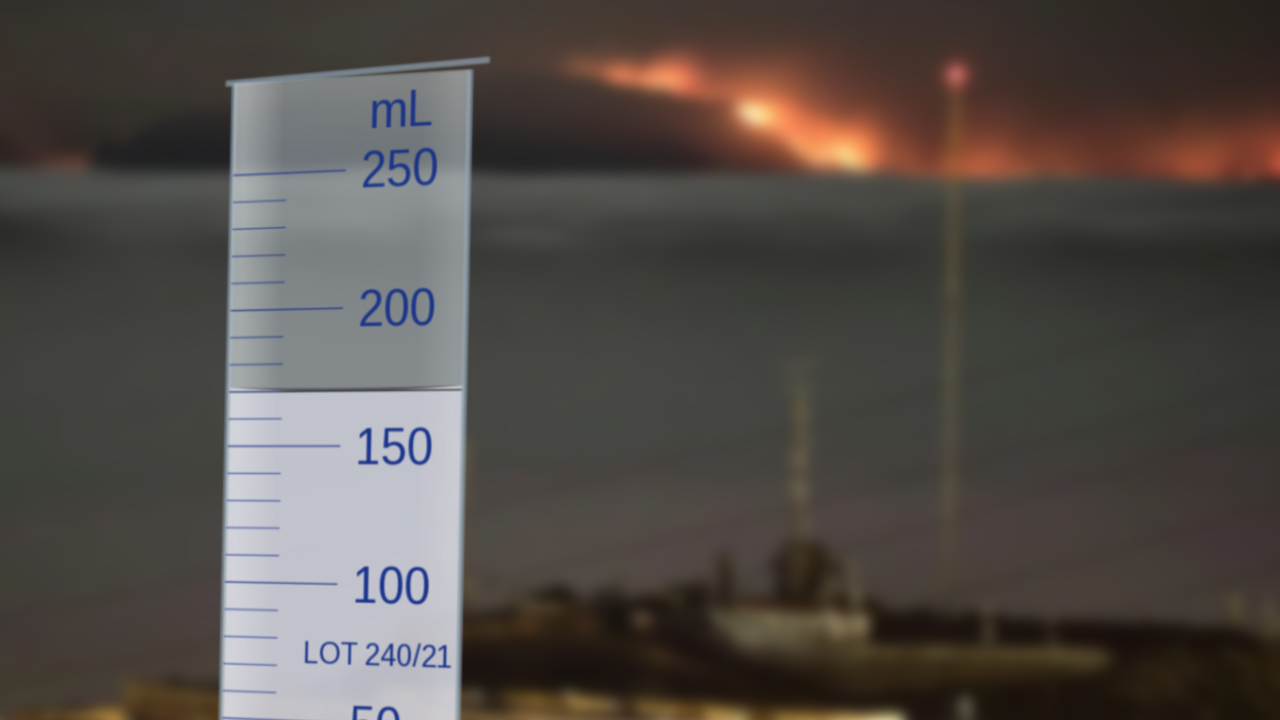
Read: 170mL
